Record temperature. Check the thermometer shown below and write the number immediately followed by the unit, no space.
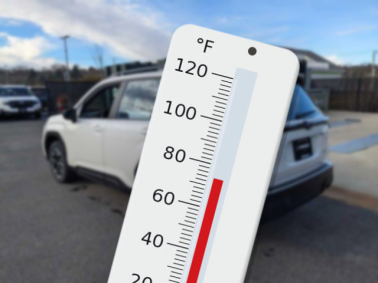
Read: 74°F
